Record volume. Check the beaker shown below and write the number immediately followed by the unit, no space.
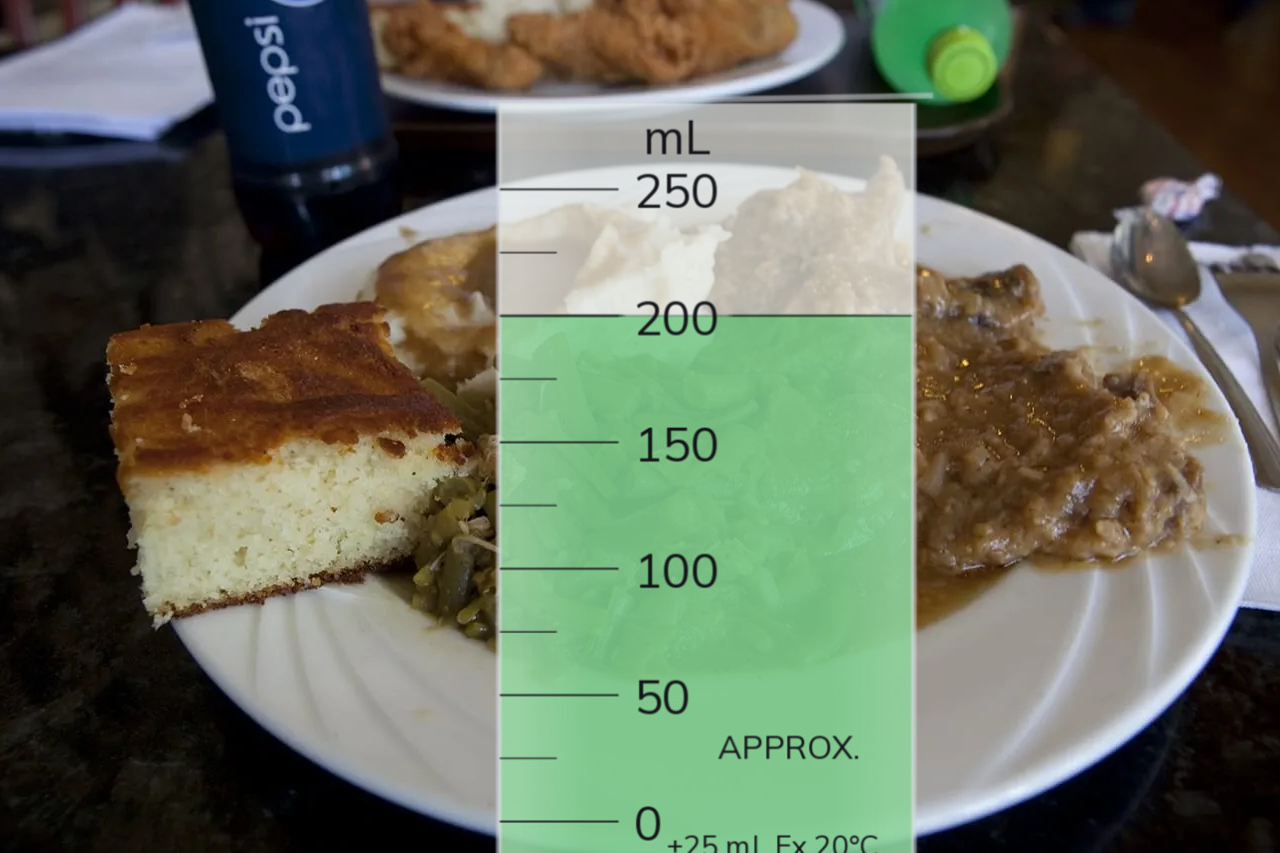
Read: 200mL
